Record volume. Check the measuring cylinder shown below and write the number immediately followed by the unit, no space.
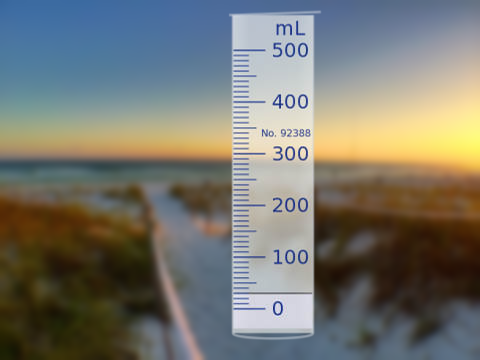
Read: 30mL
